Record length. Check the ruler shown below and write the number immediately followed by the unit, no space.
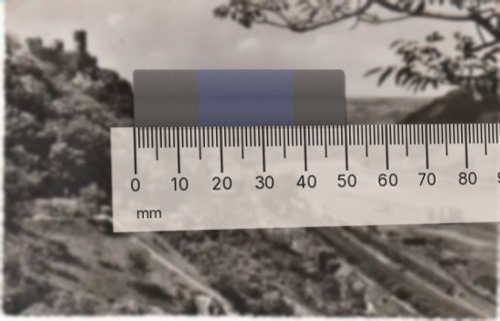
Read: 50mm
